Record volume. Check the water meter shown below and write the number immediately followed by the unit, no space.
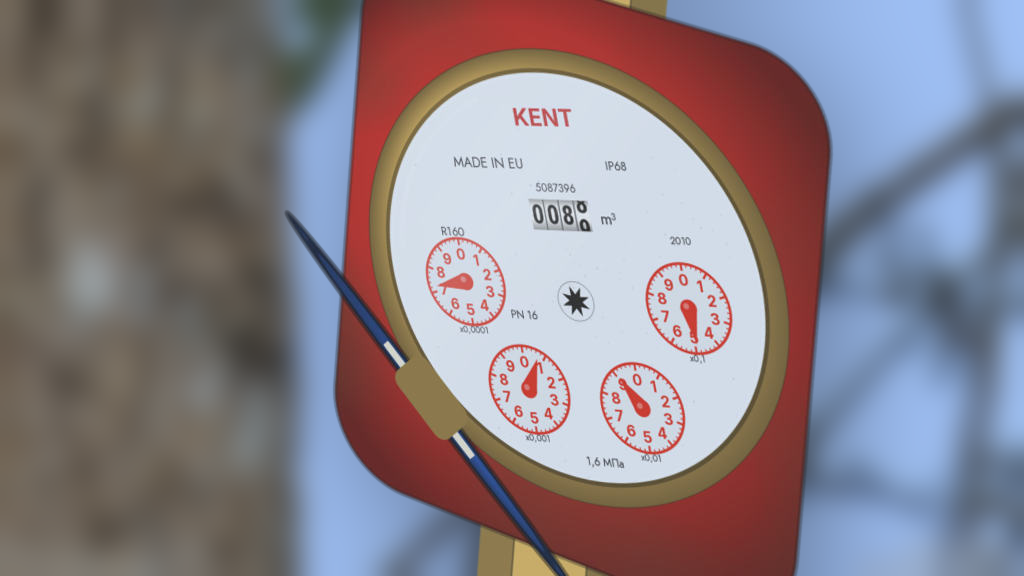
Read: 88.4907m³
